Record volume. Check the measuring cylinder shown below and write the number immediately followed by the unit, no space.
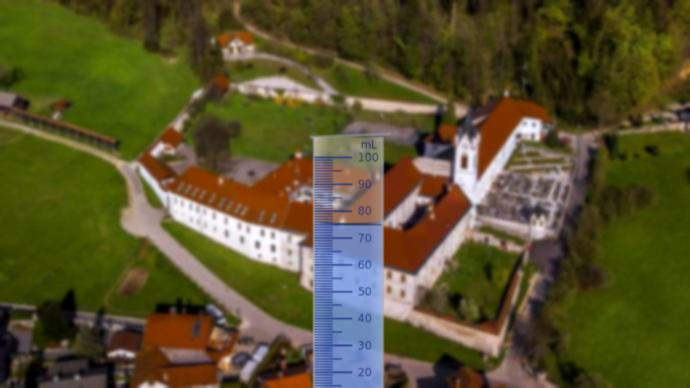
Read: 75mL
